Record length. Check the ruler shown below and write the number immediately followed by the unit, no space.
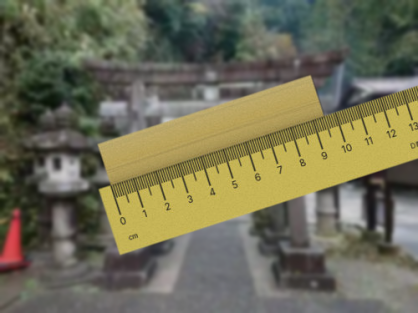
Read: 9.5cm
